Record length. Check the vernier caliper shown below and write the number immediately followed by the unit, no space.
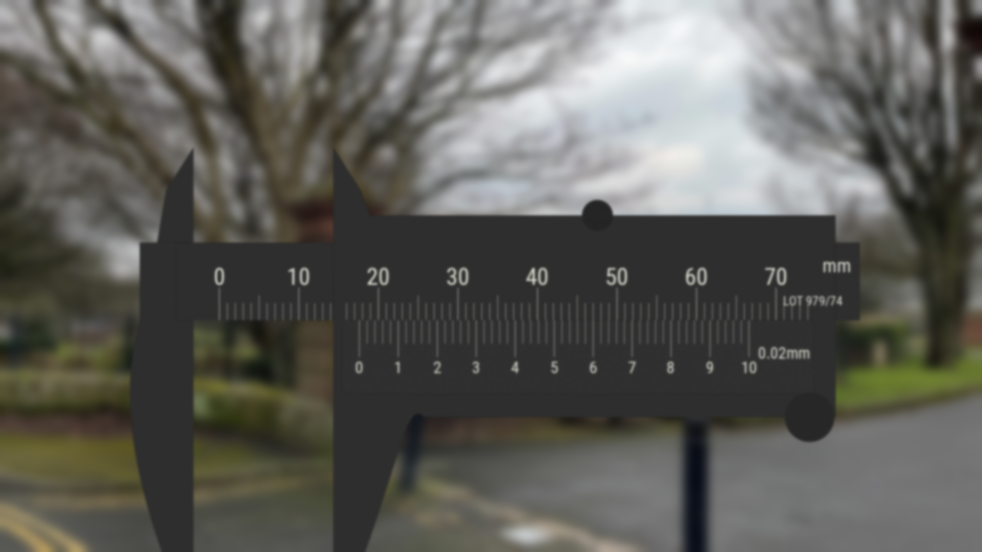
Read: 17.6mm
